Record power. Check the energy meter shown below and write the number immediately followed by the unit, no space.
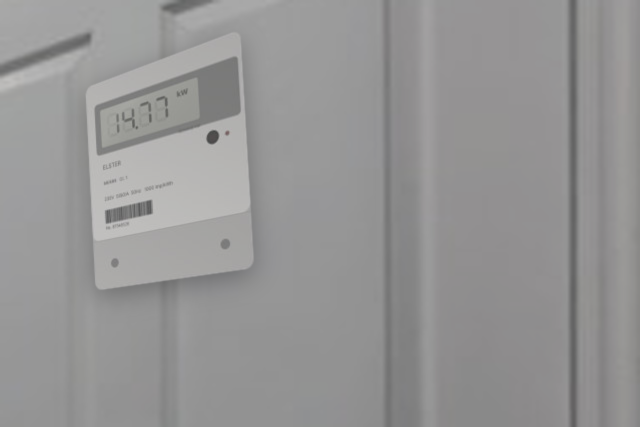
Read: 14.77kW
